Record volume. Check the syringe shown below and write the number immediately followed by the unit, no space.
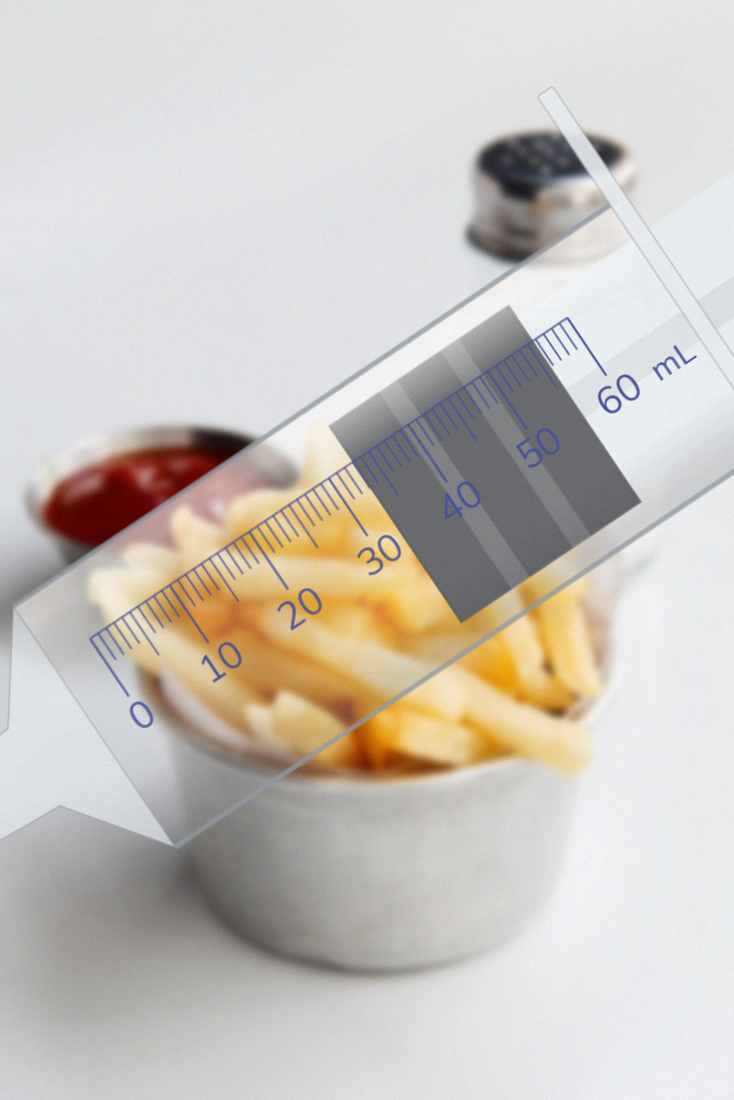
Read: 33mL
